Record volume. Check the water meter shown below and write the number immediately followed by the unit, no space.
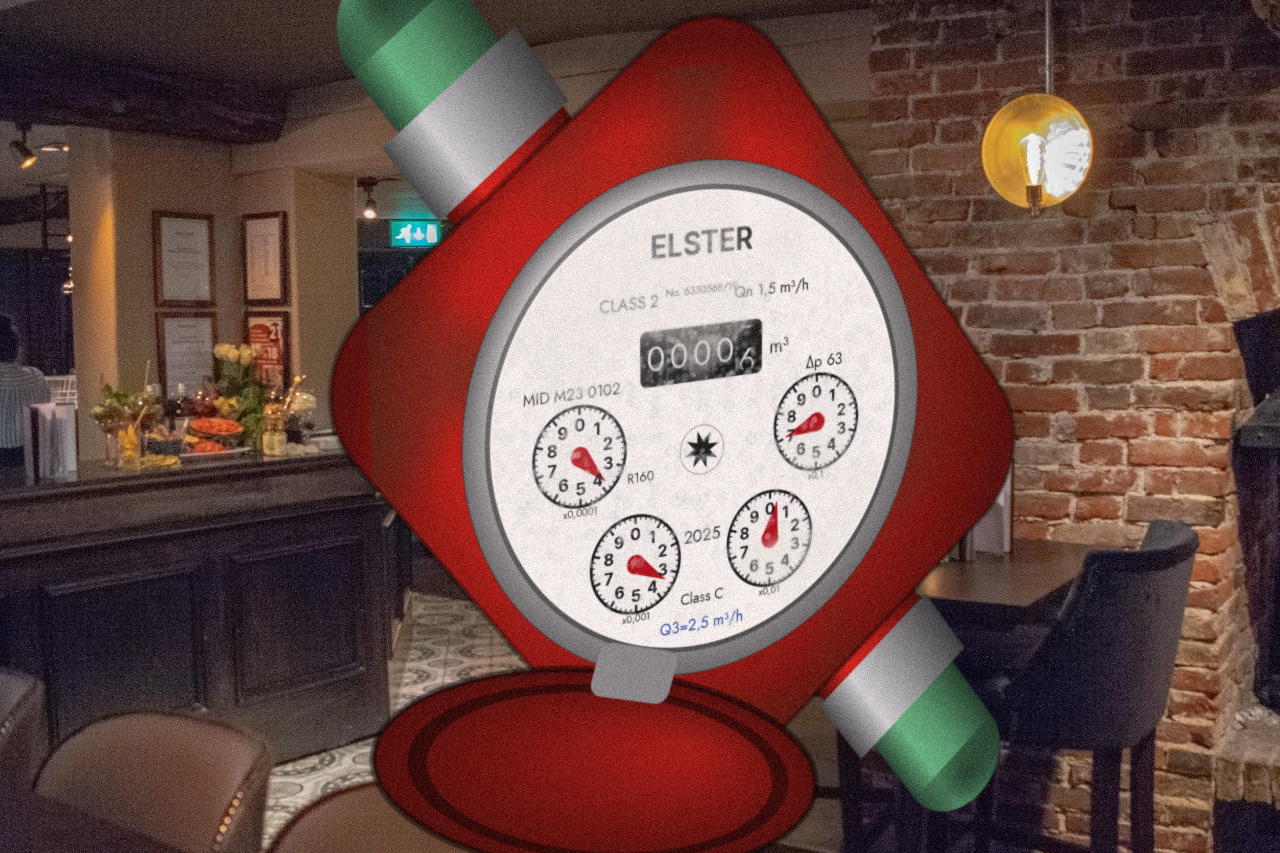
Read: 5.7033m³
